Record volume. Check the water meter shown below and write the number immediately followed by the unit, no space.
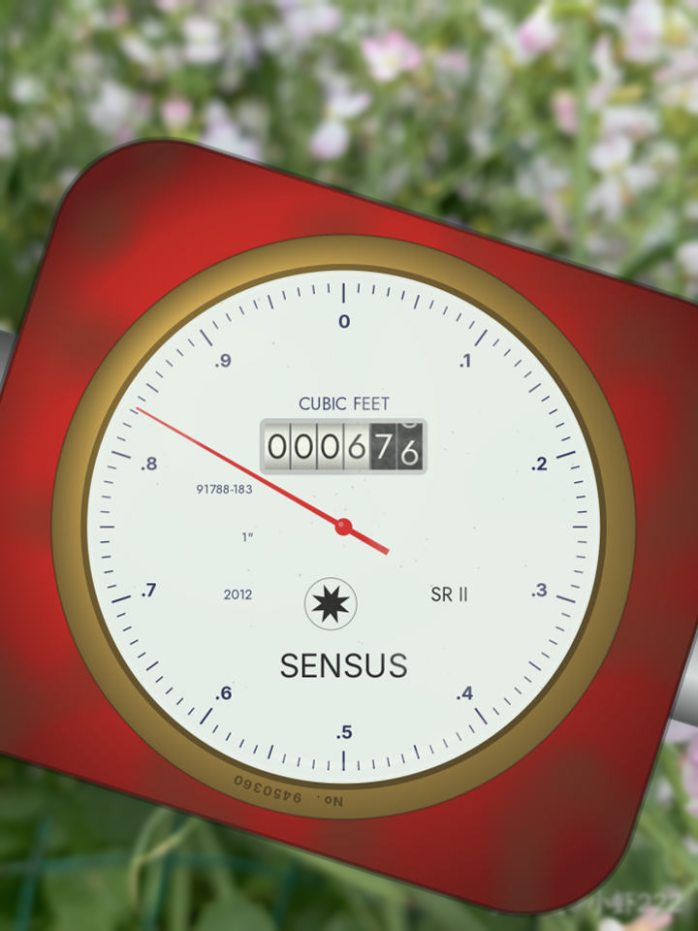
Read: 675.83ft³
